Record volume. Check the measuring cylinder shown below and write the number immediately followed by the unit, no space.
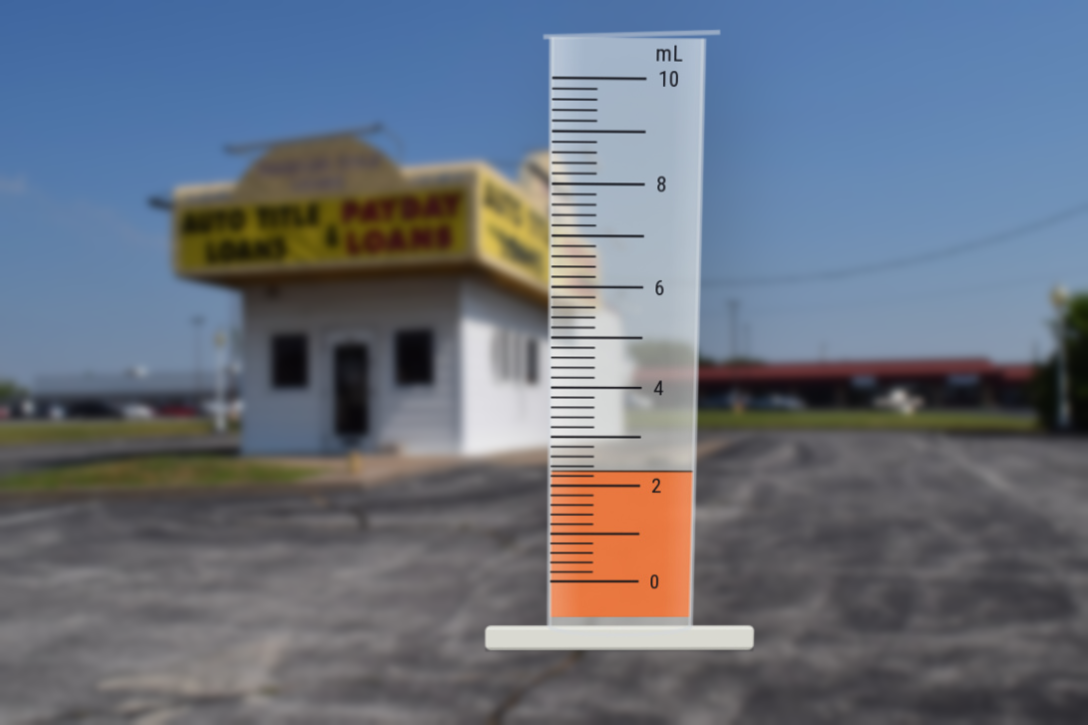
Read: 2.3mL
